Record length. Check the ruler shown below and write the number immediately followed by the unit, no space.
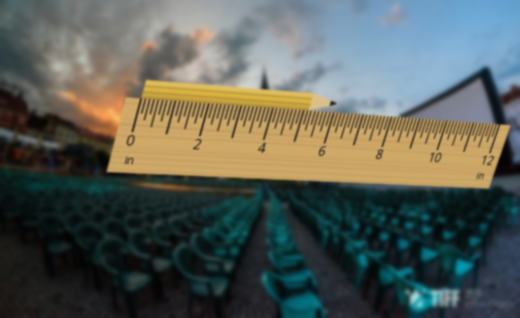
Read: 6in
